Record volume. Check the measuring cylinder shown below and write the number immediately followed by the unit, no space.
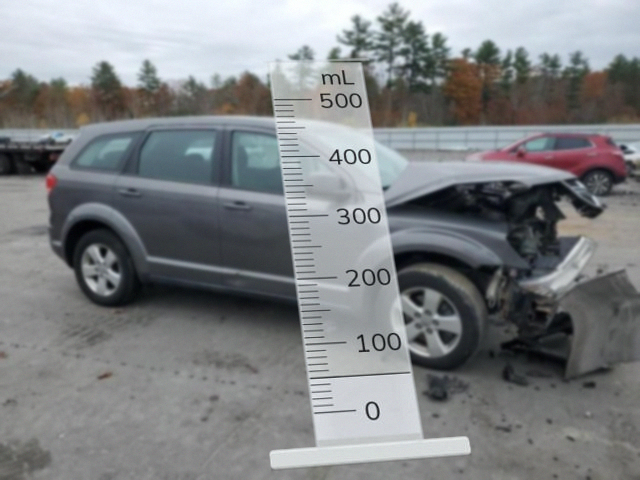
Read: 50mL
